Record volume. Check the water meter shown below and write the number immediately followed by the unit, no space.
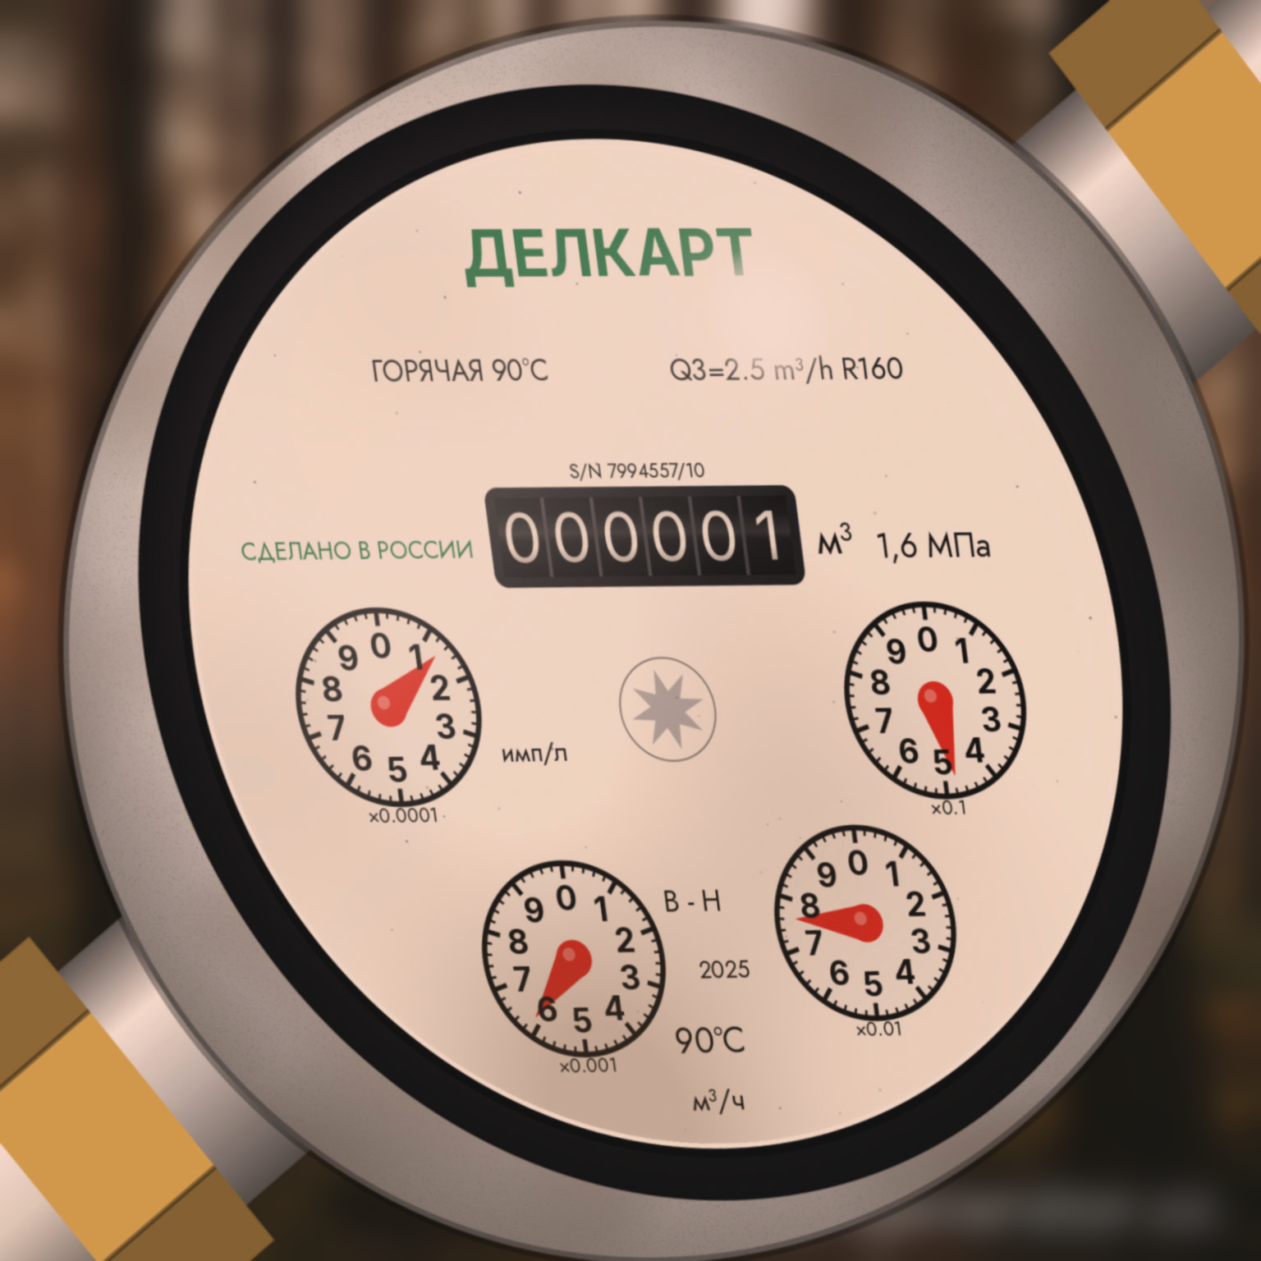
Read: 1.4761m³
